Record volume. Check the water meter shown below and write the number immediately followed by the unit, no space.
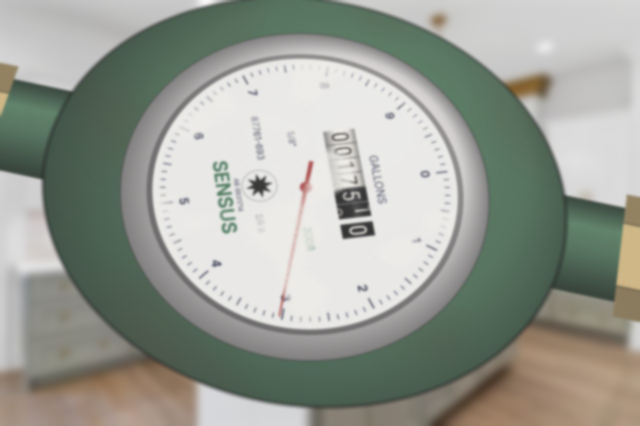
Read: 17513.0gal
